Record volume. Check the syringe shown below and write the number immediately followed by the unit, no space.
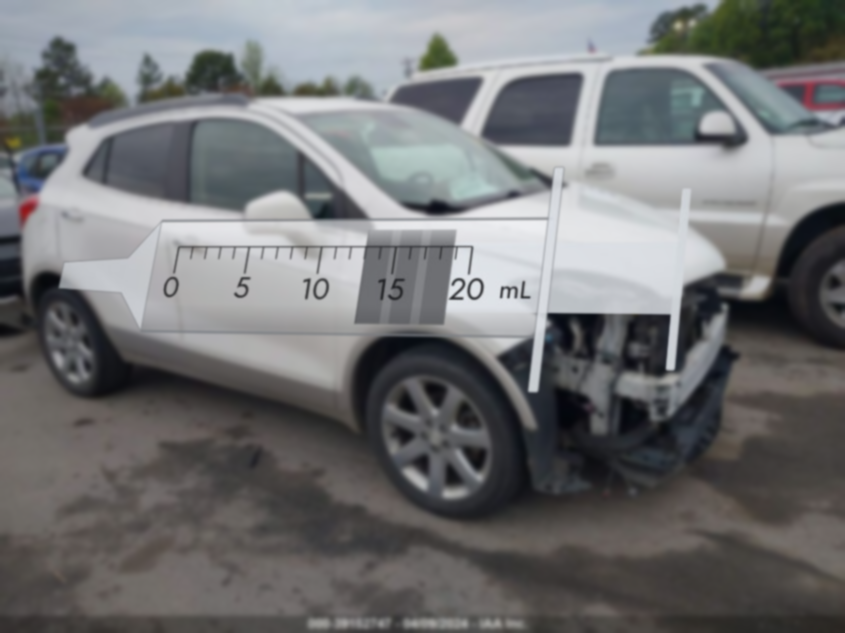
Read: 13mL
